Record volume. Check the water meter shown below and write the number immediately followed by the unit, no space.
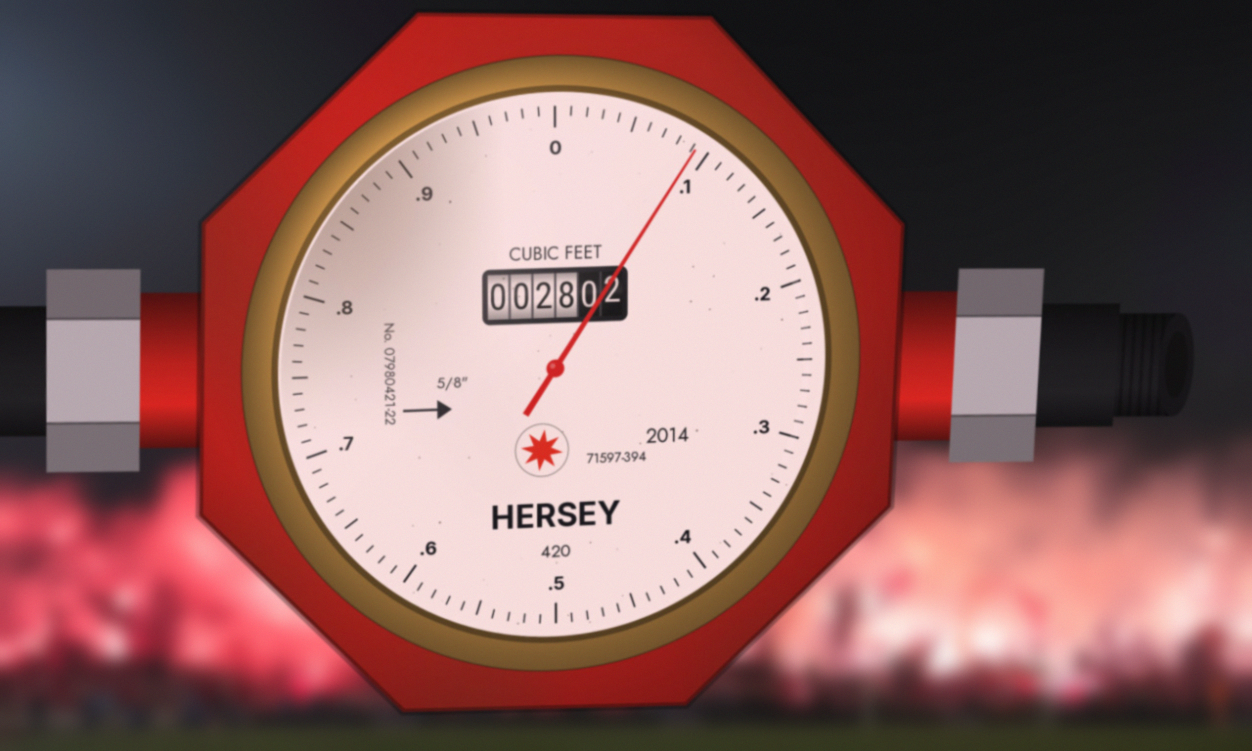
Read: 2802.09ft³
